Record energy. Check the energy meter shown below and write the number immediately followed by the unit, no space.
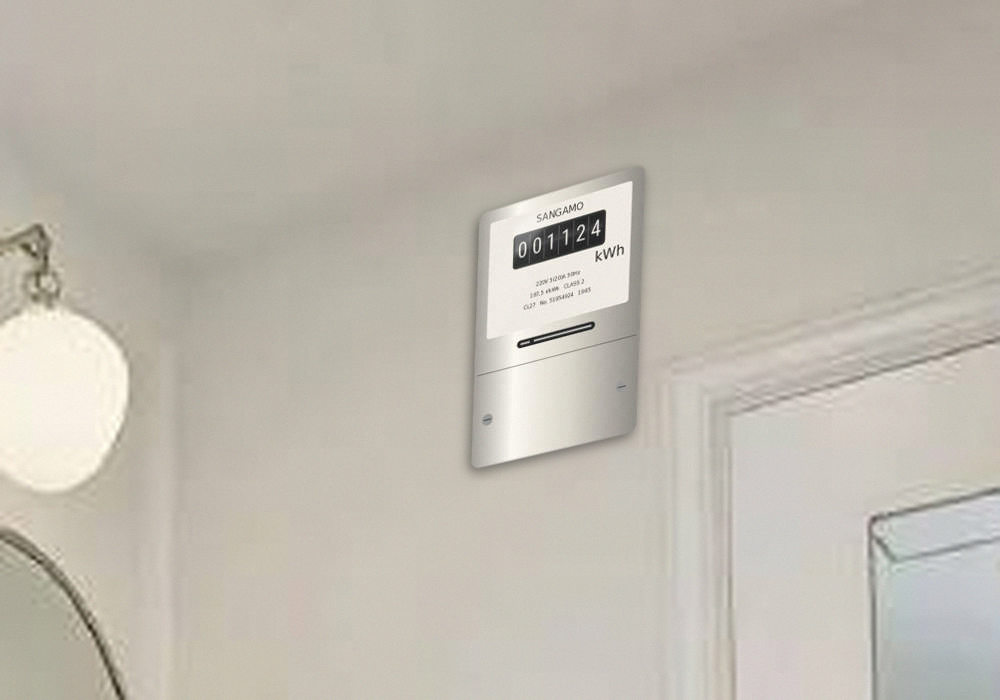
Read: 1124kWh
